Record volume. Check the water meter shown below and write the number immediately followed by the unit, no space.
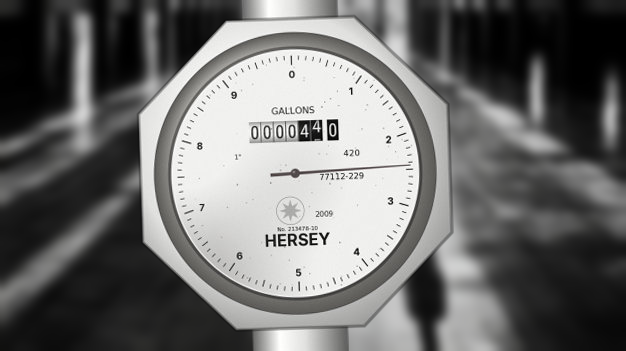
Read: 442.4gal
